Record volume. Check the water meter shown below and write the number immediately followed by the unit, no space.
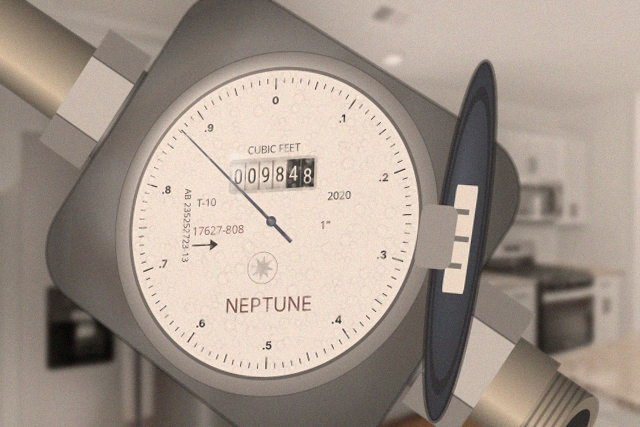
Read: 9847.87ft³
